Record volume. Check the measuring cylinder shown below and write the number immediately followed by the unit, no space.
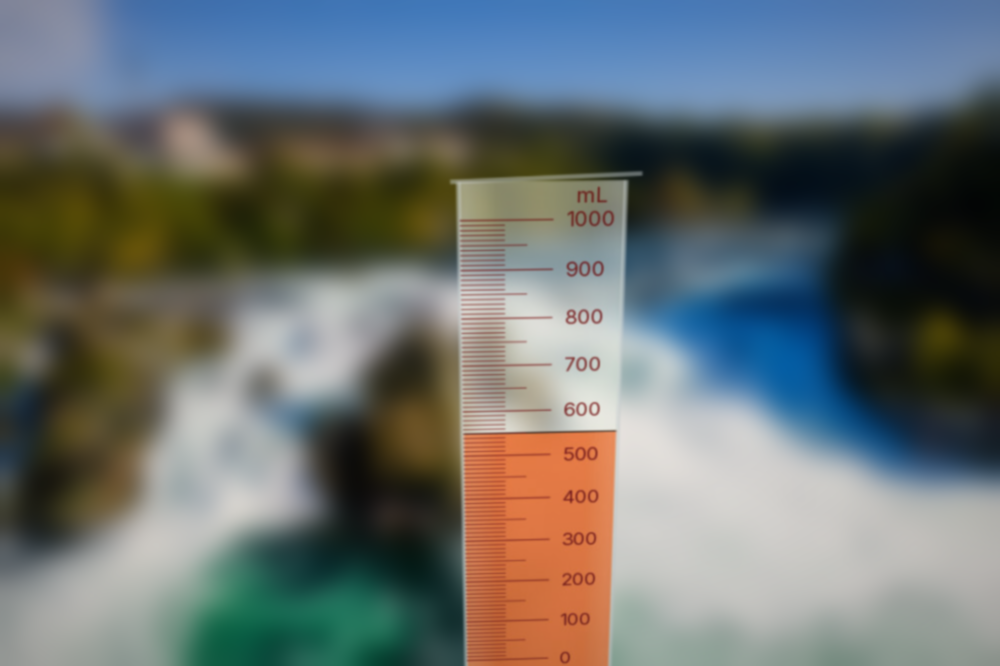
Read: 550mL
